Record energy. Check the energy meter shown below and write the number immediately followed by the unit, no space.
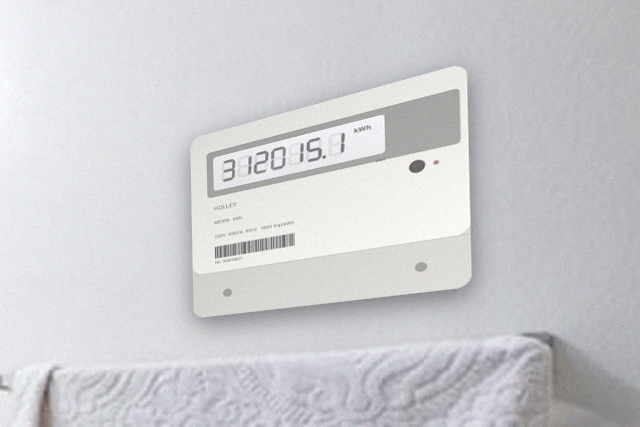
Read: 312015.1kWh
